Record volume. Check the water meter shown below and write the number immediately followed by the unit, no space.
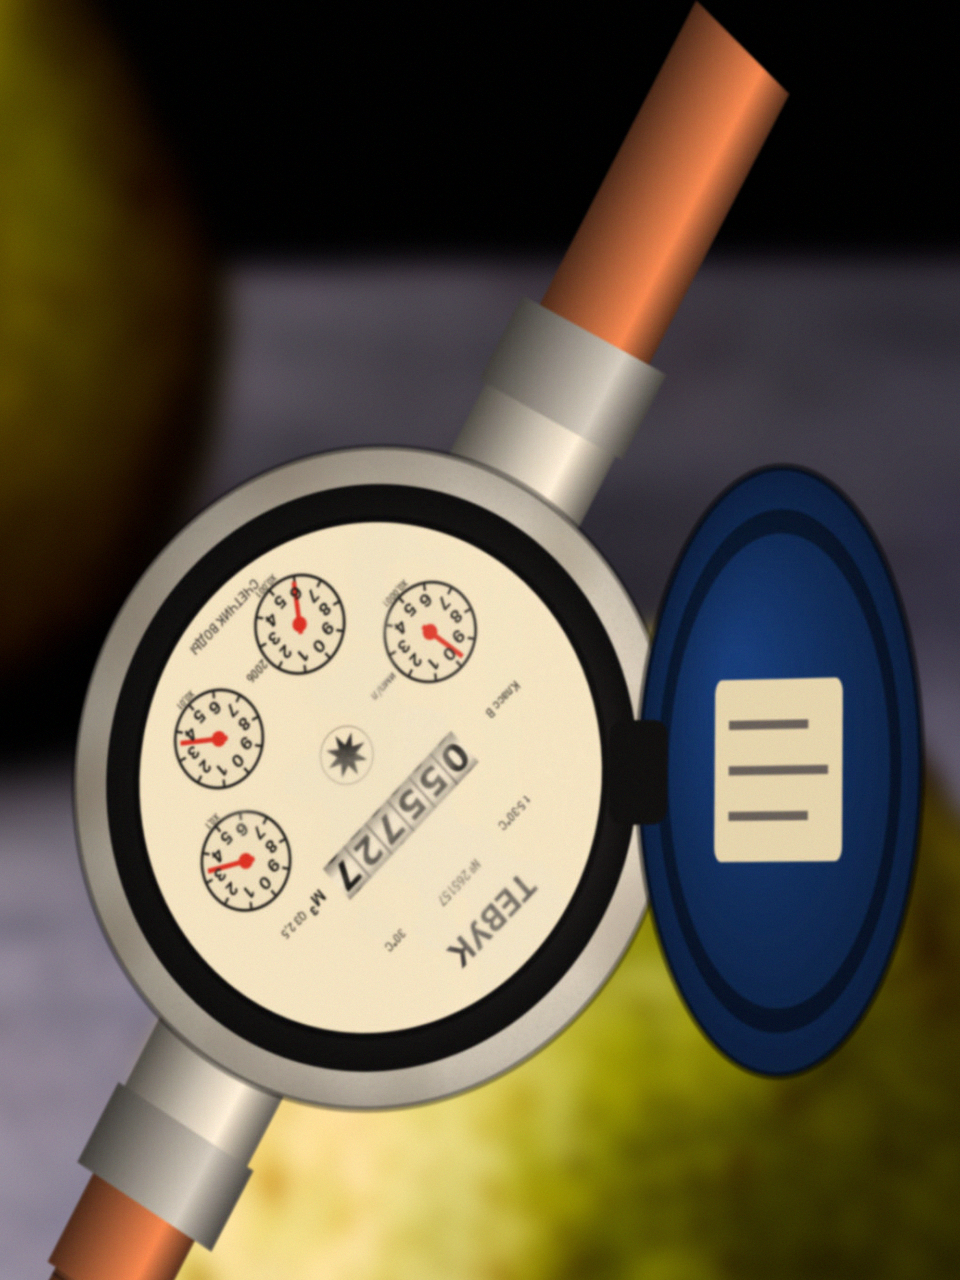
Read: 55727.3359m³
